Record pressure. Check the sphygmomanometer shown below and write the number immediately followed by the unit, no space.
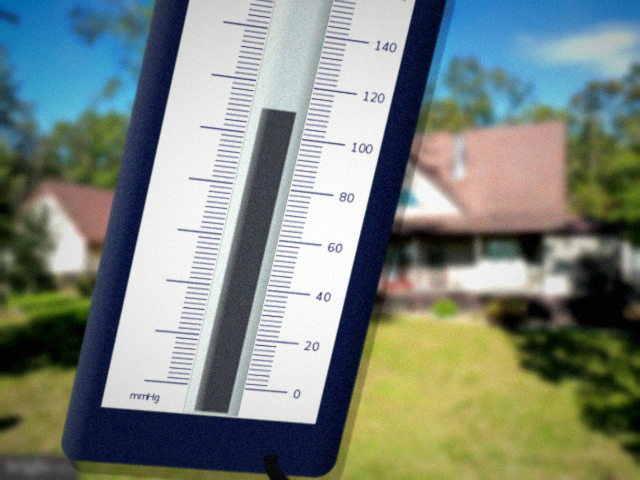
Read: 110mmHg
